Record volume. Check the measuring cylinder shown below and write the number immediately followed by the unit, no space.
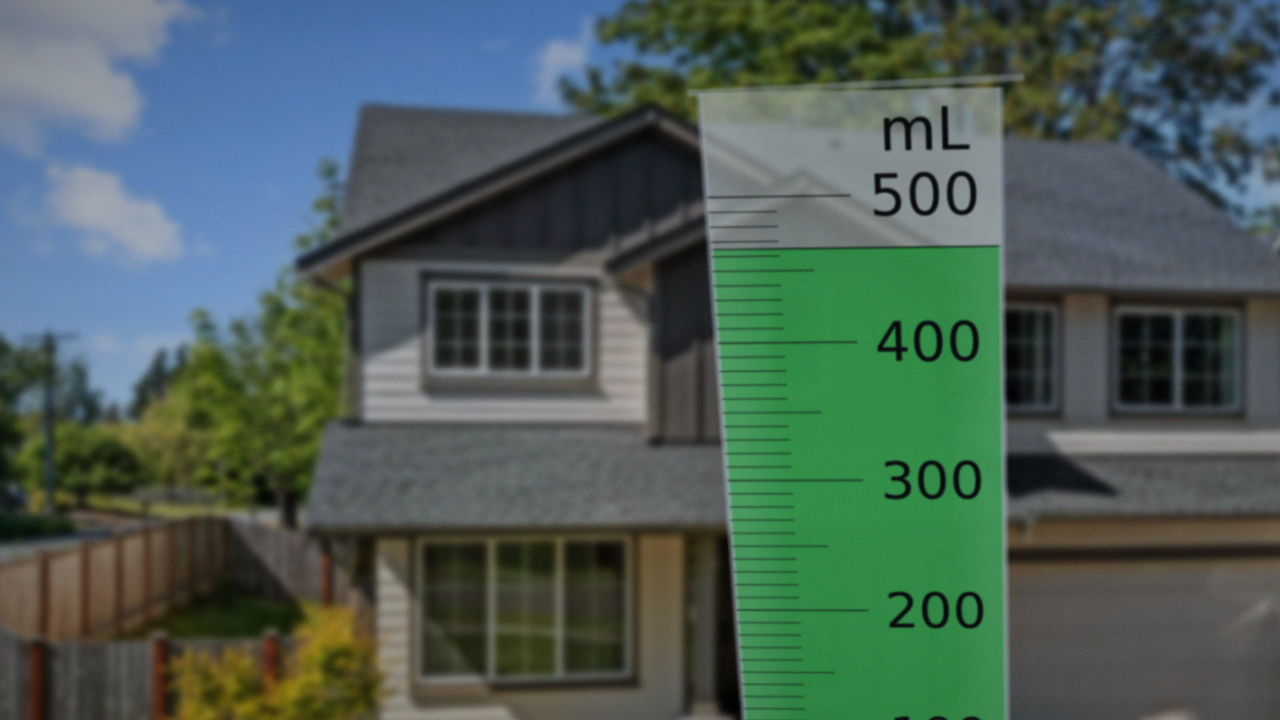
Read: 465mL
